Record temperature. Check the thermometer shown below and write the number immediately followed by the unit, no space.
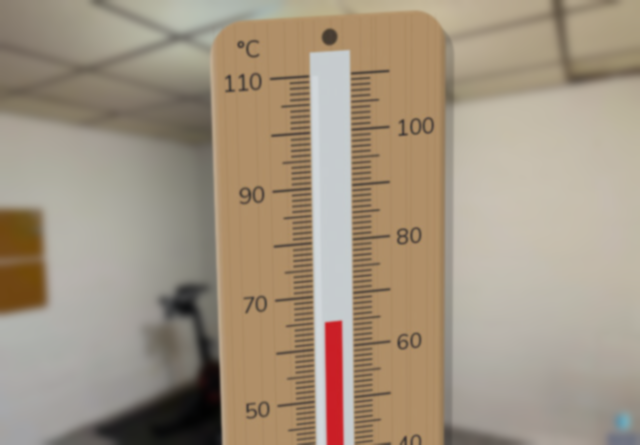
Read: 65°C
